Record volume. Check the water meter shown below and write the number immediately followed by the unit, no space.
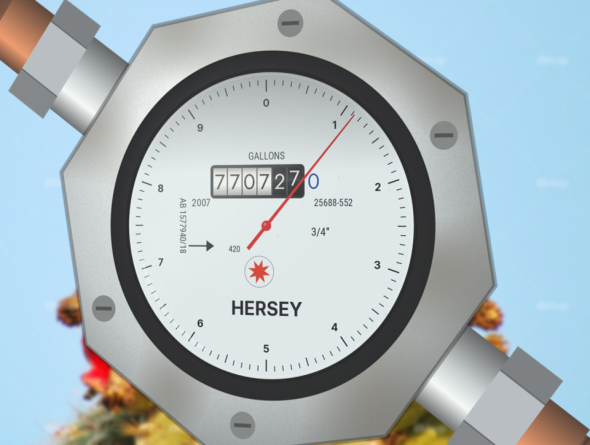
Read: 7707271.1gal
